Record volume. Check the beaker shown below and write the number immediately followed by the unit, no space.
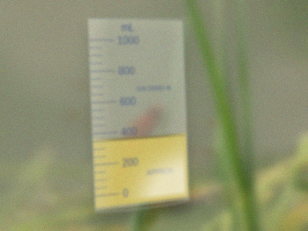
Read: 350mL
